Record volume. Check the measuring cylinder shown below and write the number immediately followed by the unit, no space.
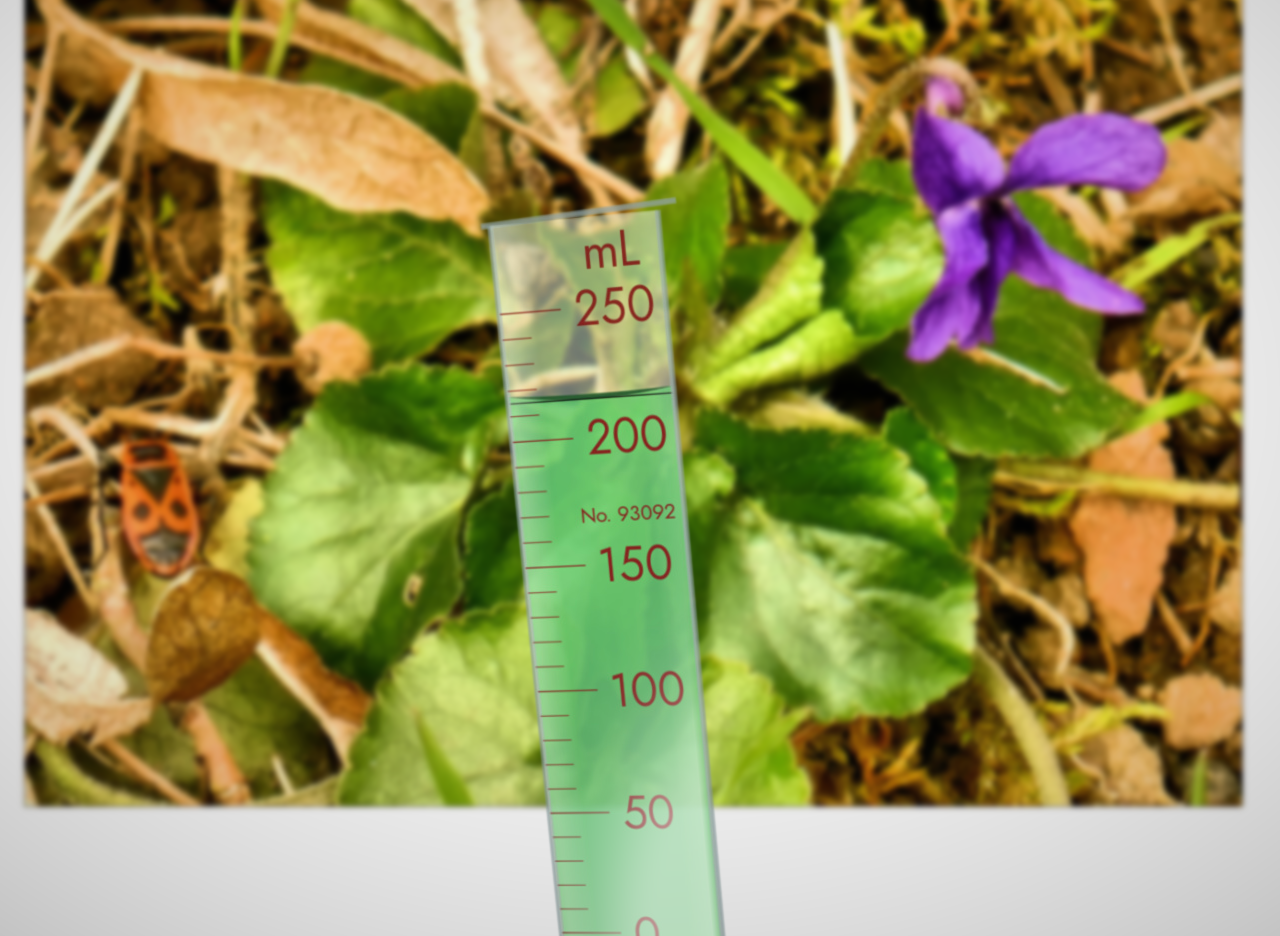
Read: 215mL
